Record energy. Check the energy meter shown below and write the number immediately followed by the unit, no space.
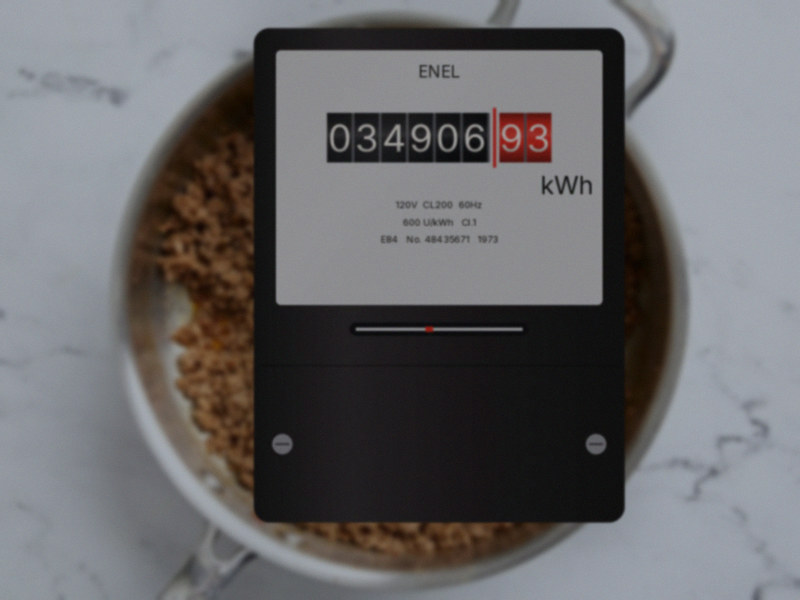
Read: 34906.93kWh
